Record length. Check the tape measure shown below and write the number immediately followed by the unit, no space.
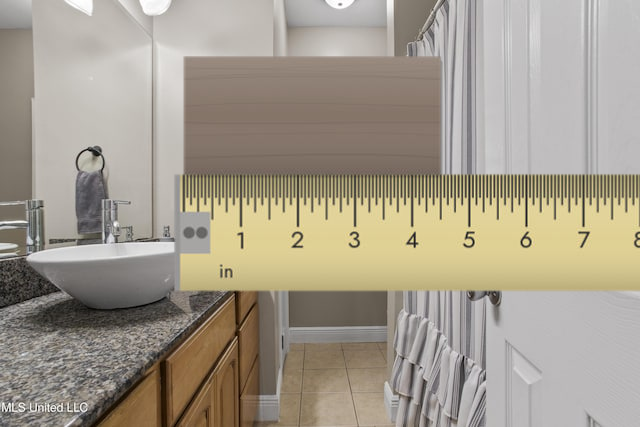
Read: 4.5in
